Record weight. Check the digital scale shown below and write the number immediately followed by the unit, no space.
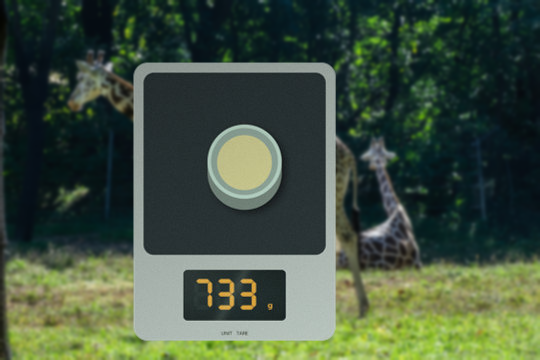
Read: 733g
